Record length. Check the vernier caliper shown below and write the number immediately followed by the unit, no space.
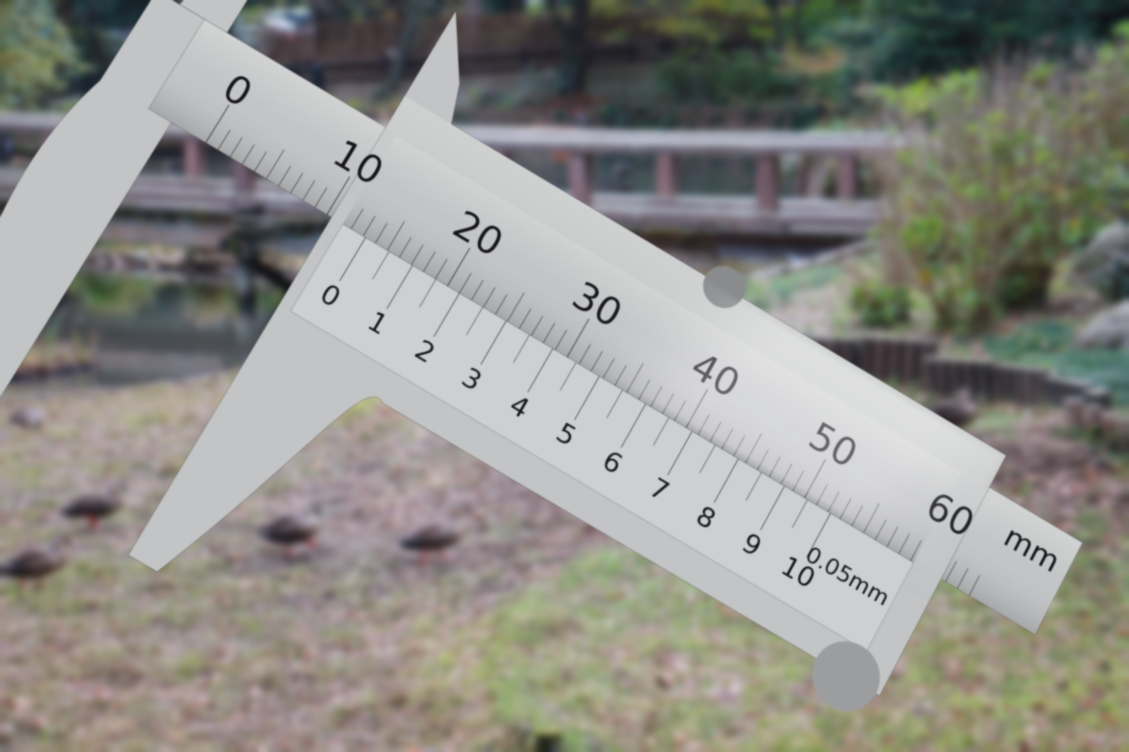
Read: 13.2mm
